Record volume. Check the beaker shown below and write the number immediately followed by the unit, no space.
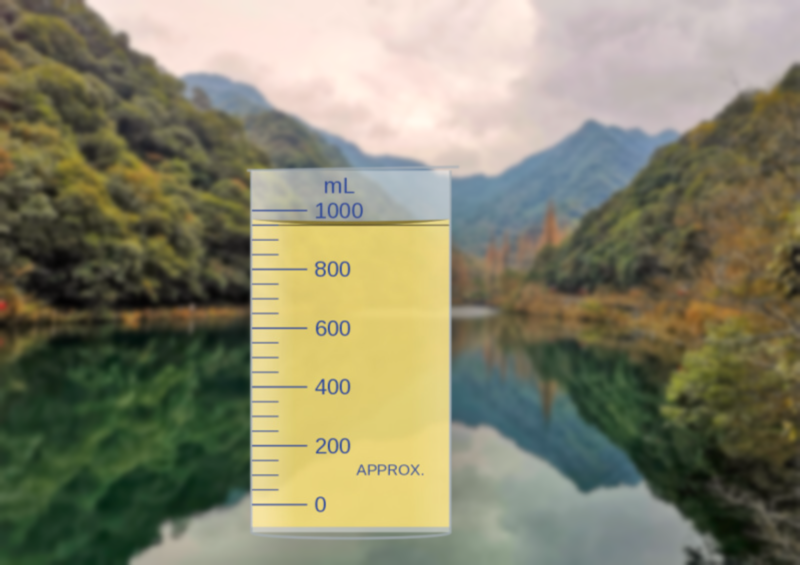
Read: 950mL
